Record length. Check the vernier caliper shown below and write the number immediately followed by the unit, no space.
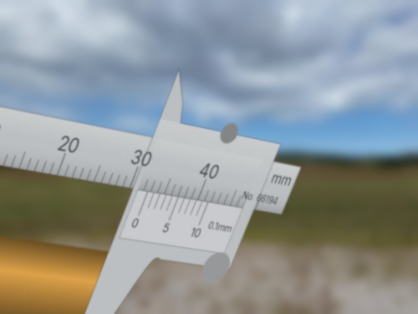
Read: 32.6mm
